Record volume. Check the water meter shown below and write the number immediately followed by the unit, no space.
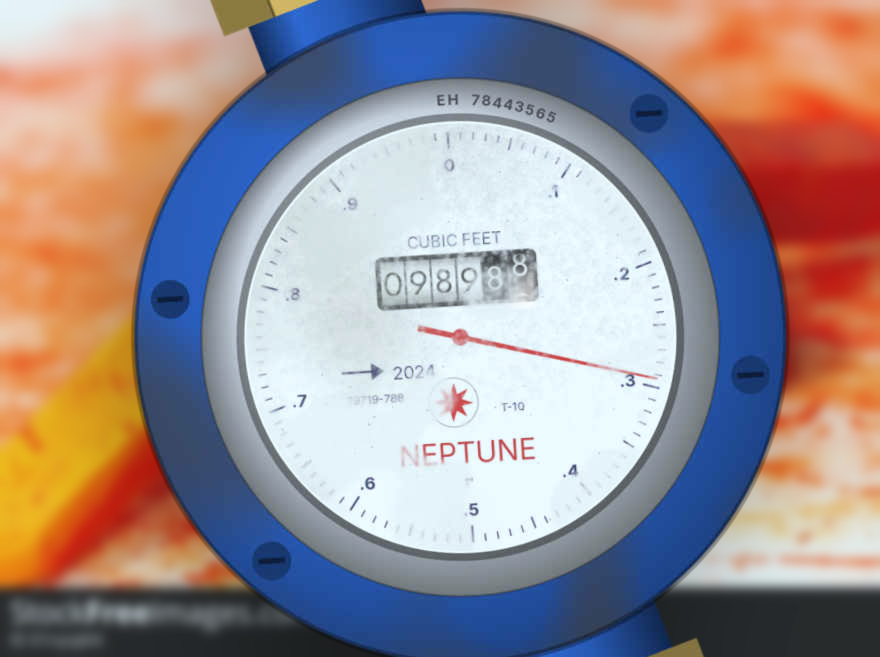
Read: 98988.29ft³
